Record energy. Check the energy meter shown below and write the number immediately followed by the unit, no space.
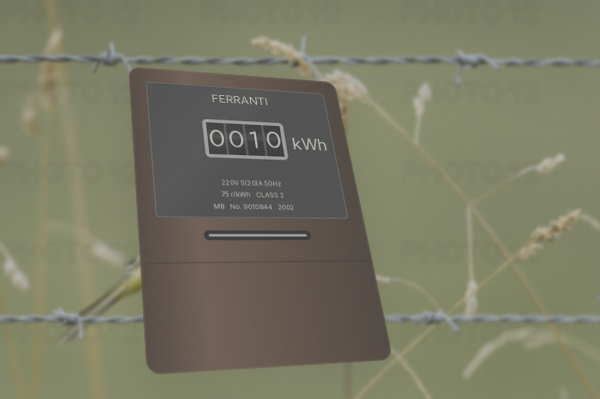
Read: 10kWh
